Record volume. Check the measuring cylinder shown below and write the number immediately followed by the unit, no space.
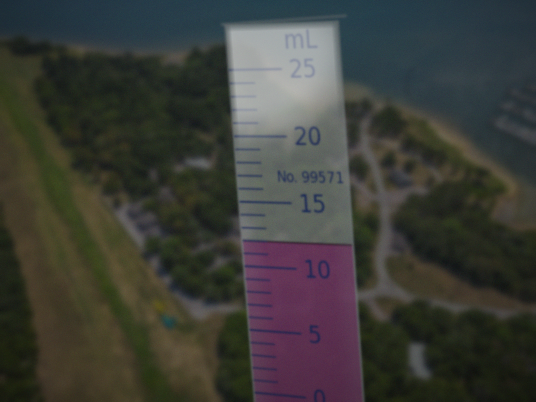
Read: 12mL
